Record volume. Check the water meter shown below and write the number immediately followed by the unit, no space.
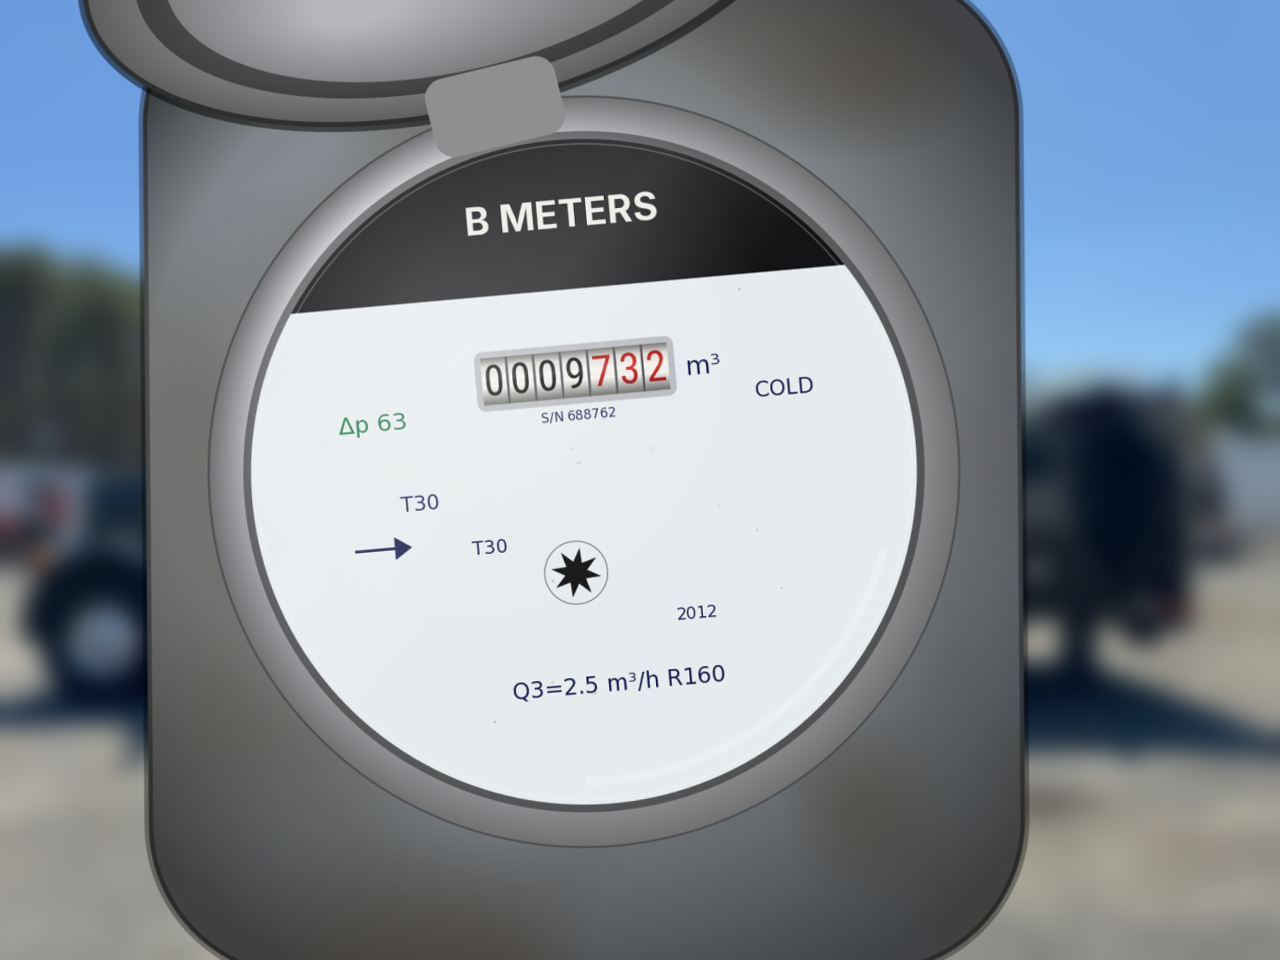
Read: 9.732m³
